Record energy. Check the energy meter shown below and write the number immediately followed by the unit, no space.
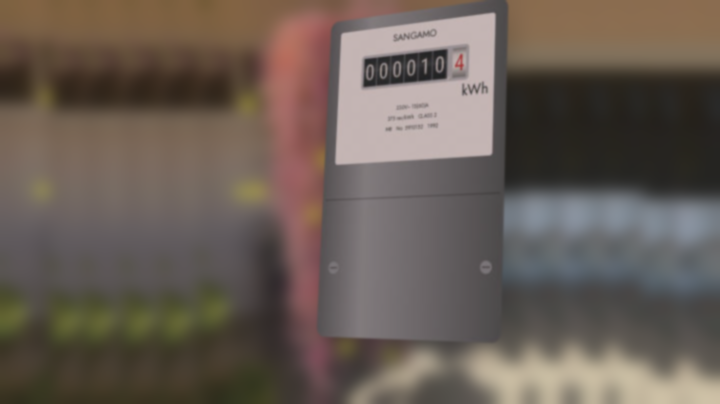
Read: 10.4kWh
